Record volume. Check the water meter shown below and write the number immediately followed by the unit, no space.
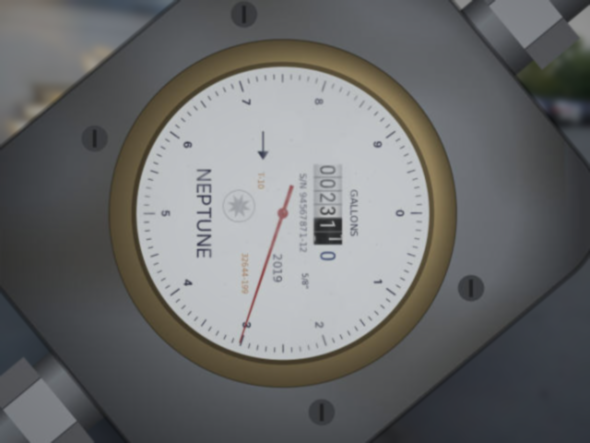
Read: 23113.0gal
